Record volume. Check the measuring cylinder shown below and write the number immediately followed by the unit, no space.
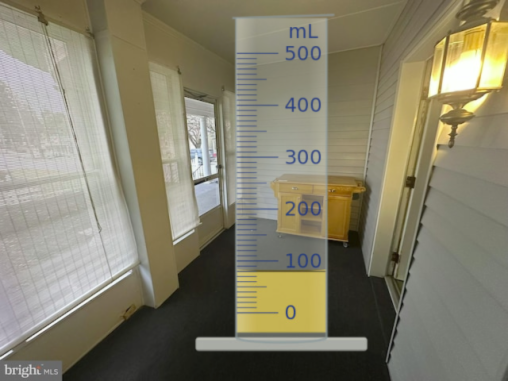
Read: 80mL
